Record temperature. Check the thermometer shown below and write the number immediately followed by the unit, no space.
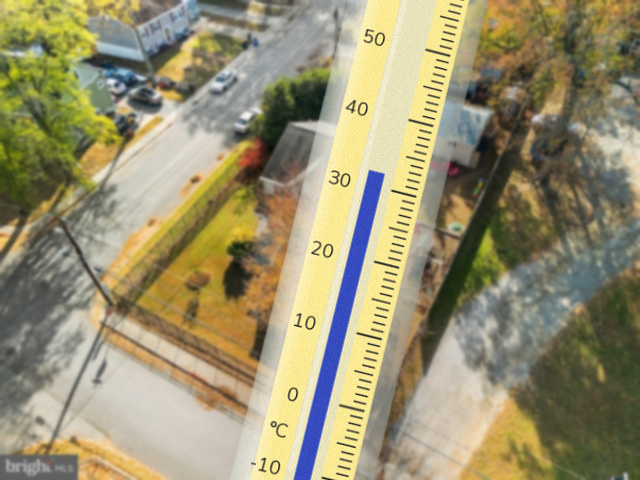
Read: 32°C
